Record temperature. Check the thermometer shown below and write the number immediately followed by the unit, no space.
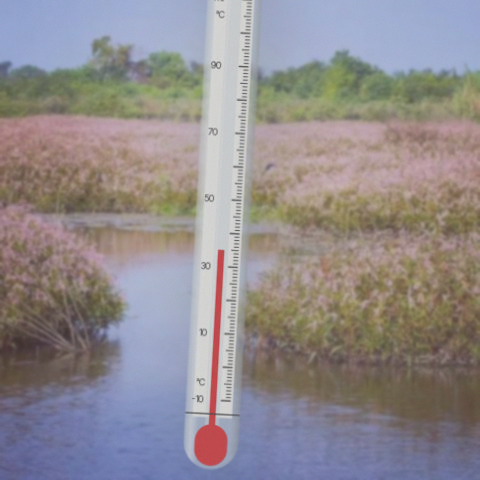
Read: 35°C
